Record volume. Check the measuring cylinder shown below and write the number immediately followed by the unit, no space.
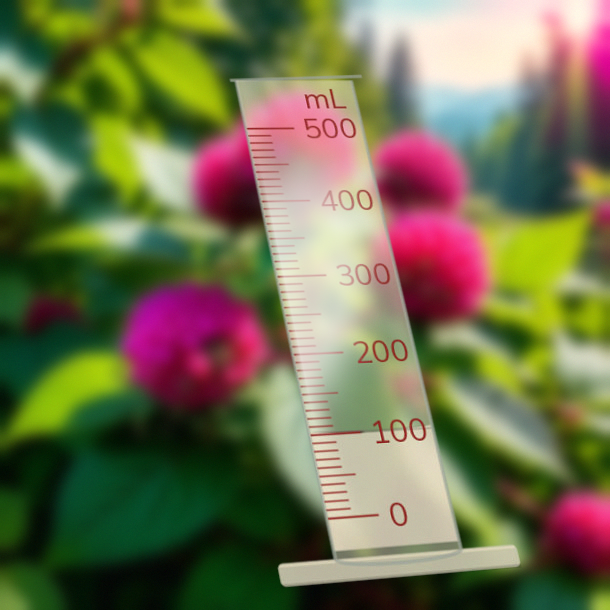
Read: 100mL
